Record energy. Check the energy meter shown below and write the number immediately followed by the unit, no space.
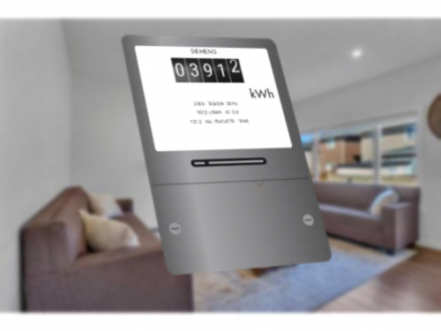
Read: 3912kWh
